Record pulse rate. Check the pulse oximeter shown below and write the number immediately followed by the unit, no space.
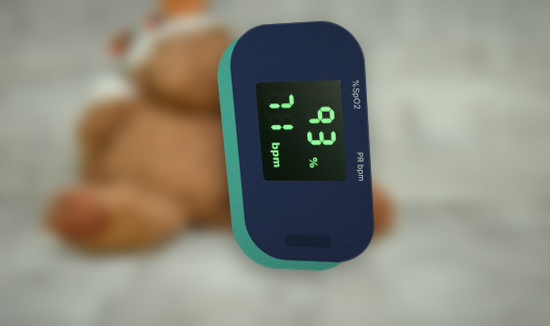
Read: 71bpm
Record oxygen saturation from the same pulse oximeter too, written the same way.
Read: 93%
